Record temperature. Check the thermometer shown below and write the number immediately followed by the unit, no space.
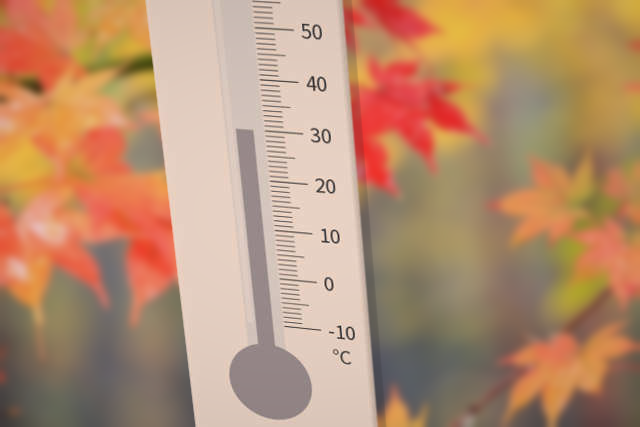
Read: 30°C
